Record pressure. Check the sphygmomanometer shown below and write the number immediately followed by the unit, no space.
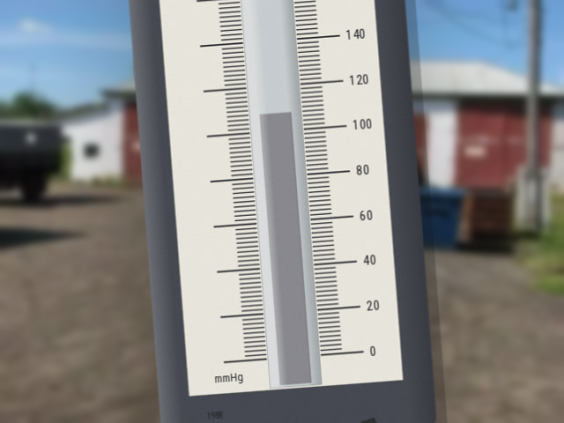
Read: 108mmHg
